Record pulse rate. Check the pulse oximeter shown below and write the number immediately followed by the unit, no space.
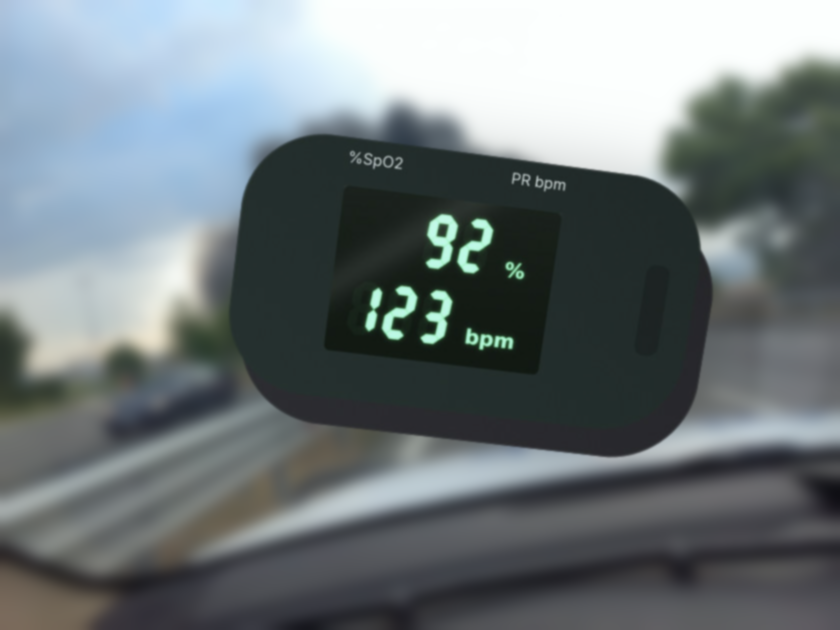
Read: 123bpm
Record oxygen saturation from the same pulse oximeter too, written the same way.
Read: 92%
